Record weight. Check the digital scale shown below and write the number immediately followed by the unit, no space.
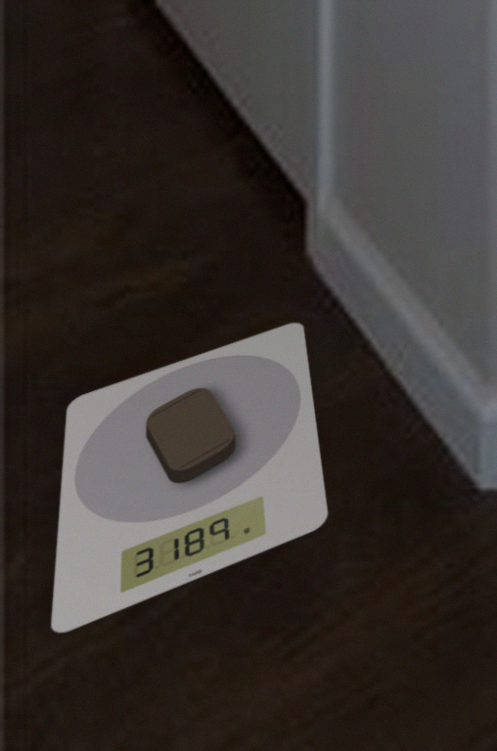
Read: 3189g
